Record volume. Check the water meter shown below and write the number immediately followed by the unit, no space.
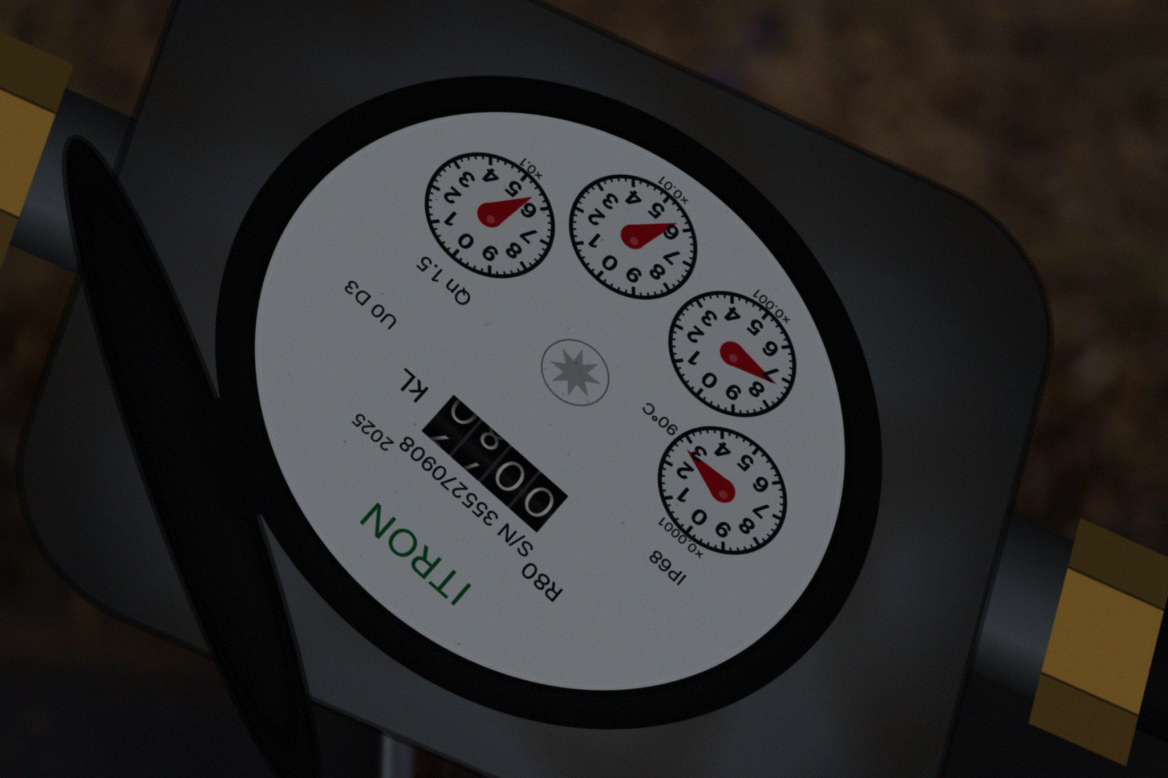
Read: 79.5572kL
